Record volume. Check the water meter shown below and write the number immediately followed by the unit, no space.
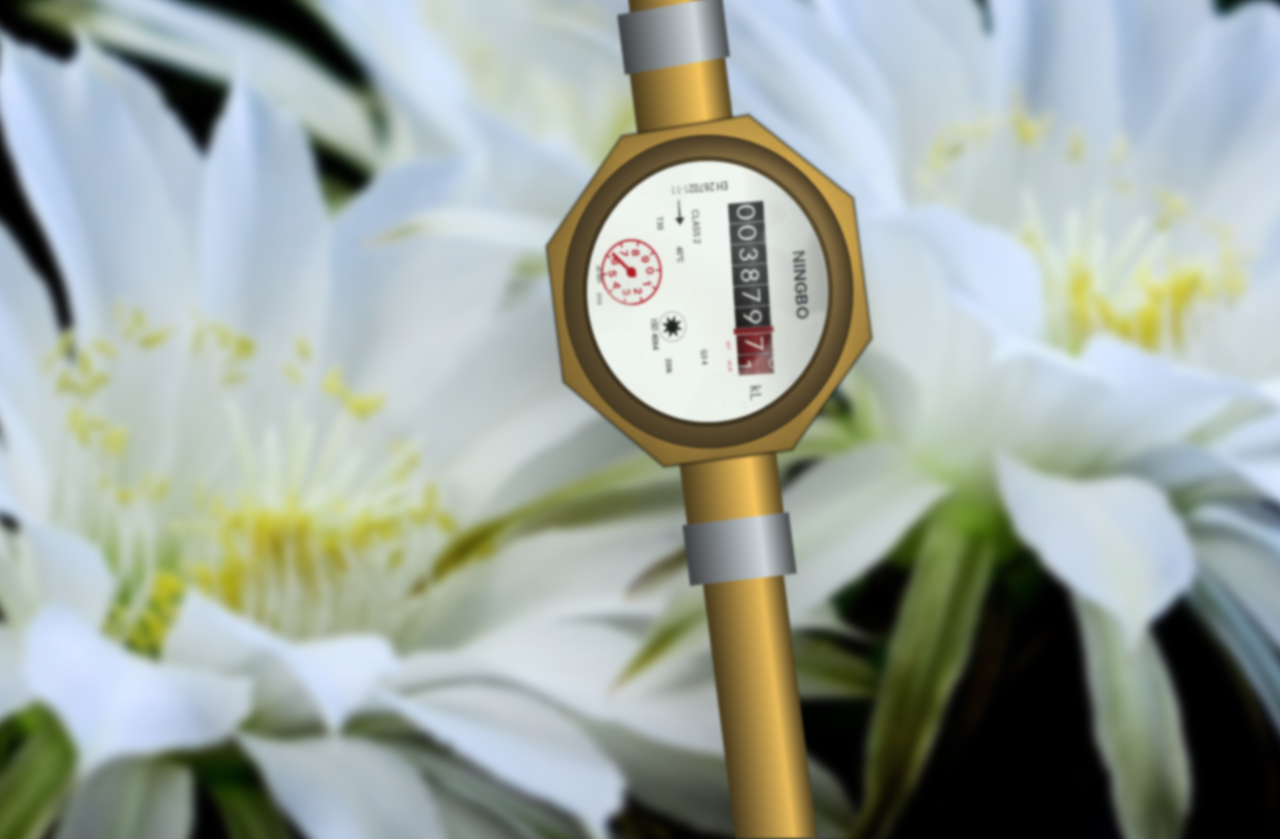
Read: 3879.706kL
